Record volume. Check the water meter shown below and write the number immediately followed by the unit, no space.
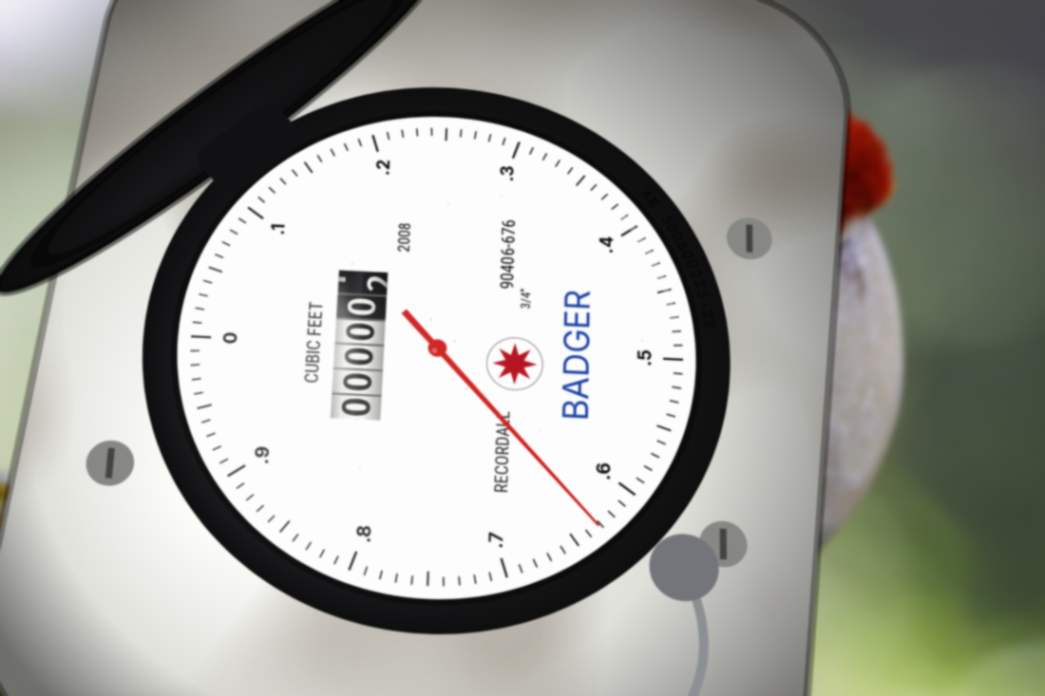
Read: 1.63ft³
